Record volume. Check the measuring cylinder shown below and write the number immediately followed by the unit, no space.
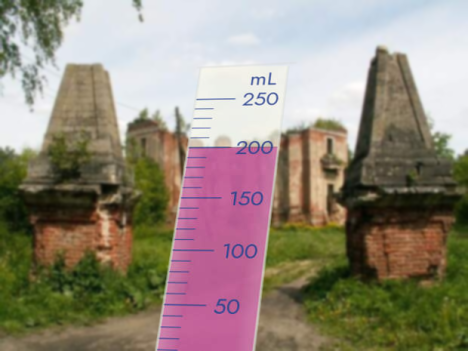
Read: 200mL
